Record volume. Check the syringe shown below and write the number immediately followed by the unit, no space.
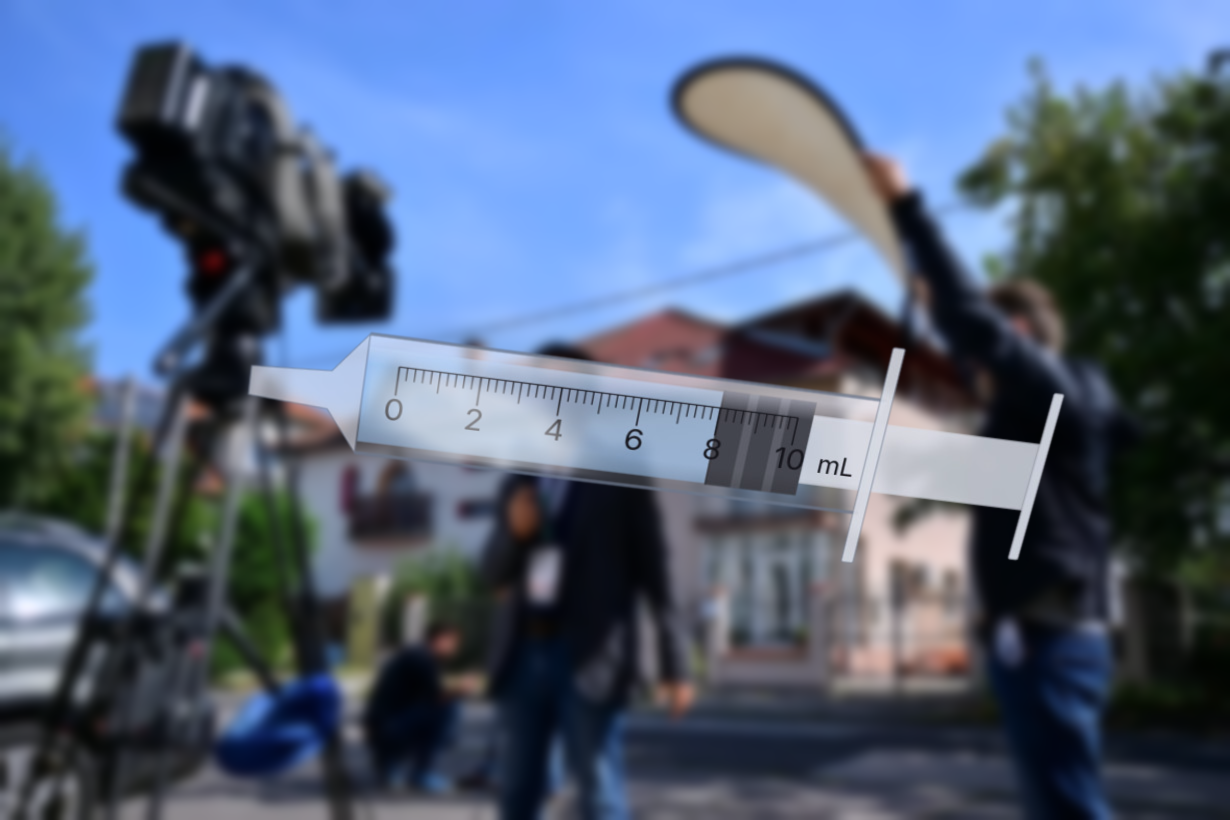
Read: 8mL
